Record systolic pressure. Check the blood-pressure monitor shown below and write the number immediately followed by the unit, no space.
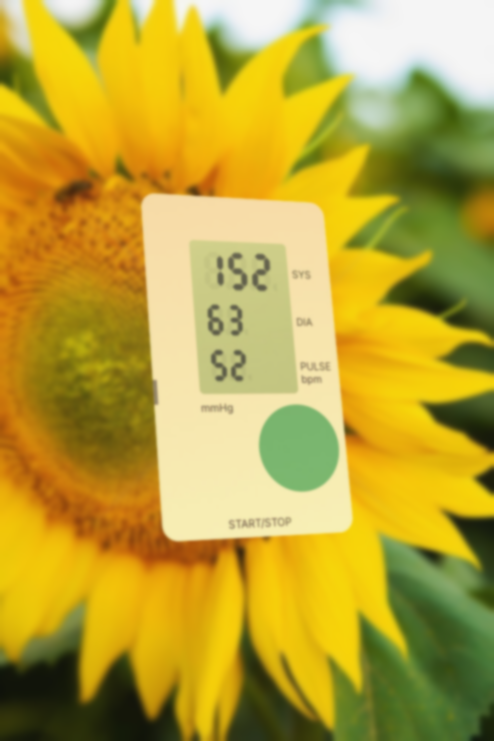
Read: 152mmHg
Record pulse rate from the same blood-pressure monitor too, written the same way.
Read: 52bpm
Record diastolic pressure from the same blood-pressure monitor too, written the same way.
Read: 63mmHg
